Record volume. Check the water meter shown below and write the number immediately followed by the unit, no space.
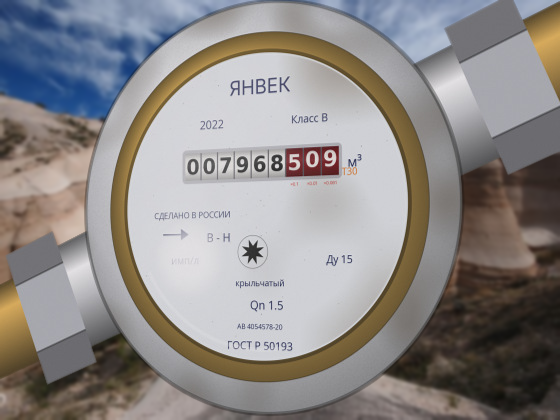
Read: 7968.509m³
